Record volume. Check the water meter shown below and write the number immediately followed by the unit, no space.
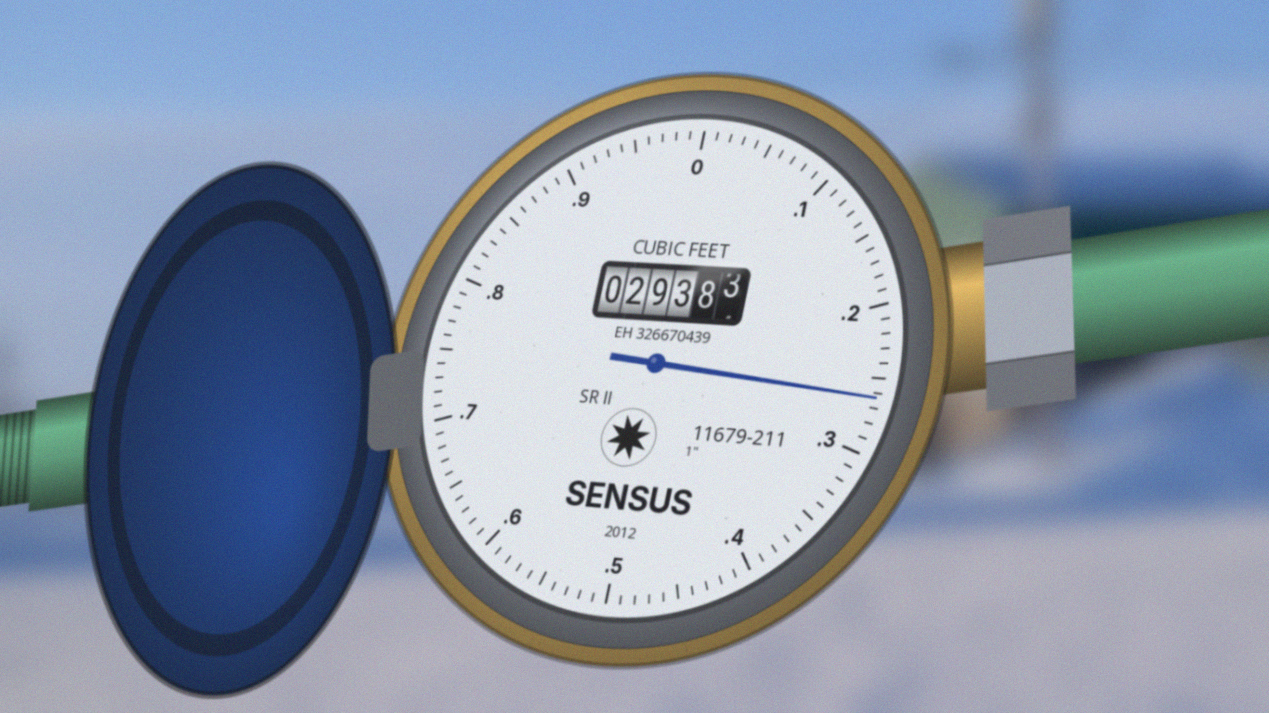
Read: 29383.26ft³
